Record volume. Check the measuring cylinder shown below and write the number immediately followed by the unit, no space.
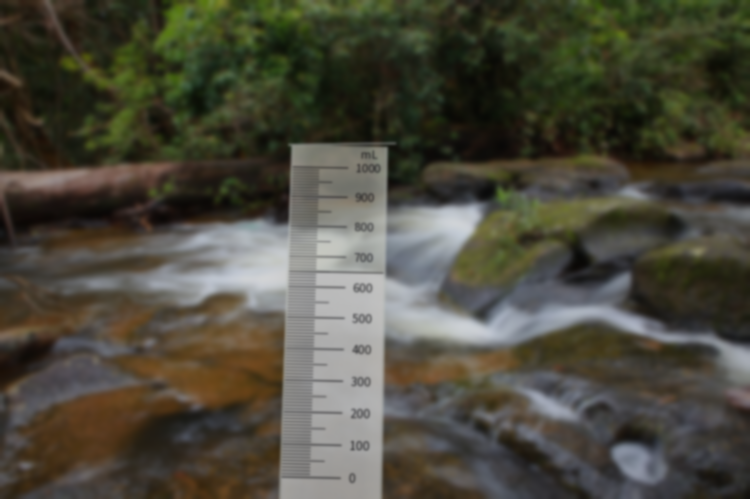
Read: 650mL
